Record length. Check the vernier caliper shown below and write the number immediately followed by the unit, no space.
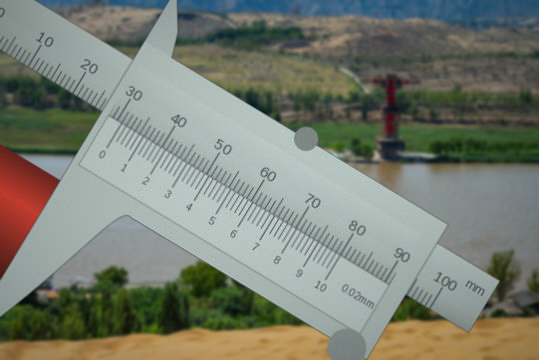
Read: 31.0mm
